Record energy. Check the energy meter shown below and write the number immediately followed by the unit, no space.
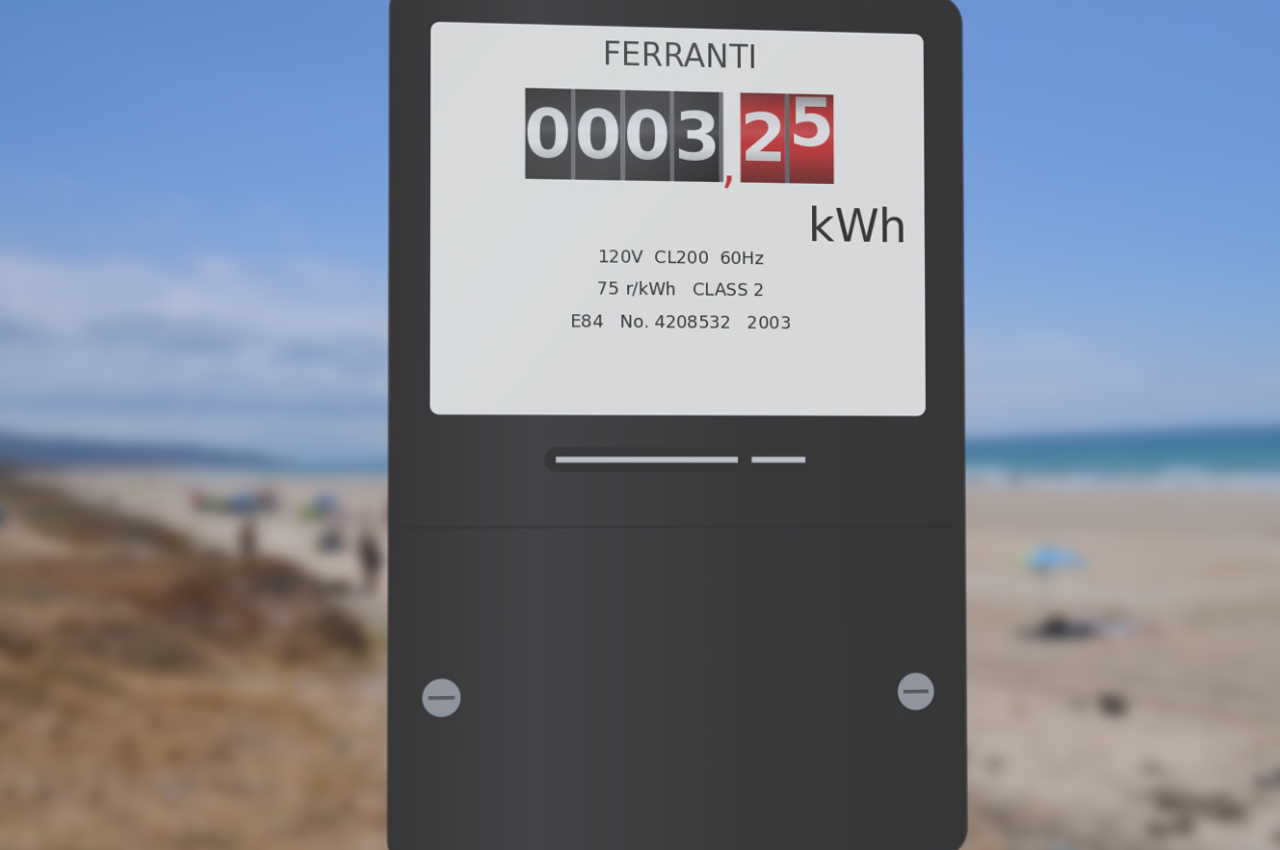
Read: 3.25kWh
